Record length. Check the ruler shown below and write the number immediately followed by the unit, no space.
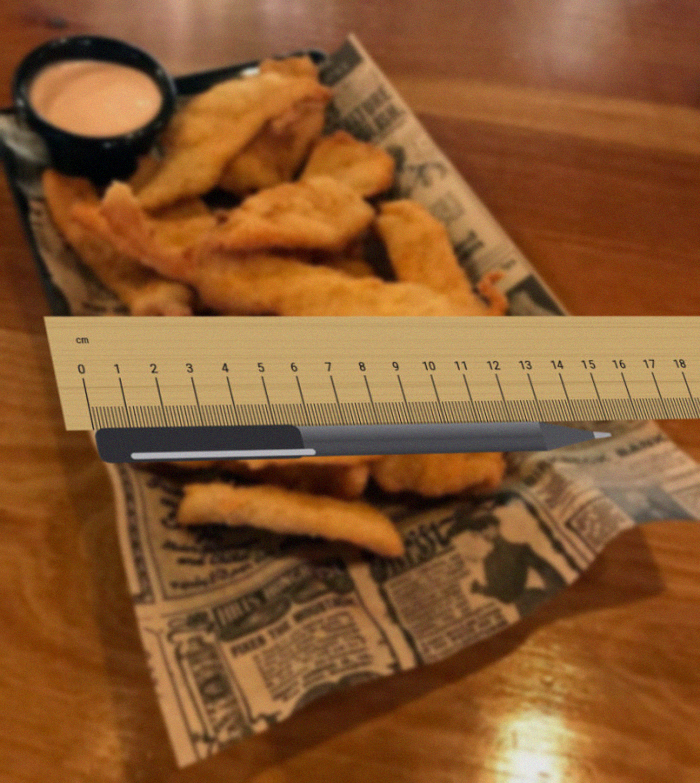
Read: 15cm
